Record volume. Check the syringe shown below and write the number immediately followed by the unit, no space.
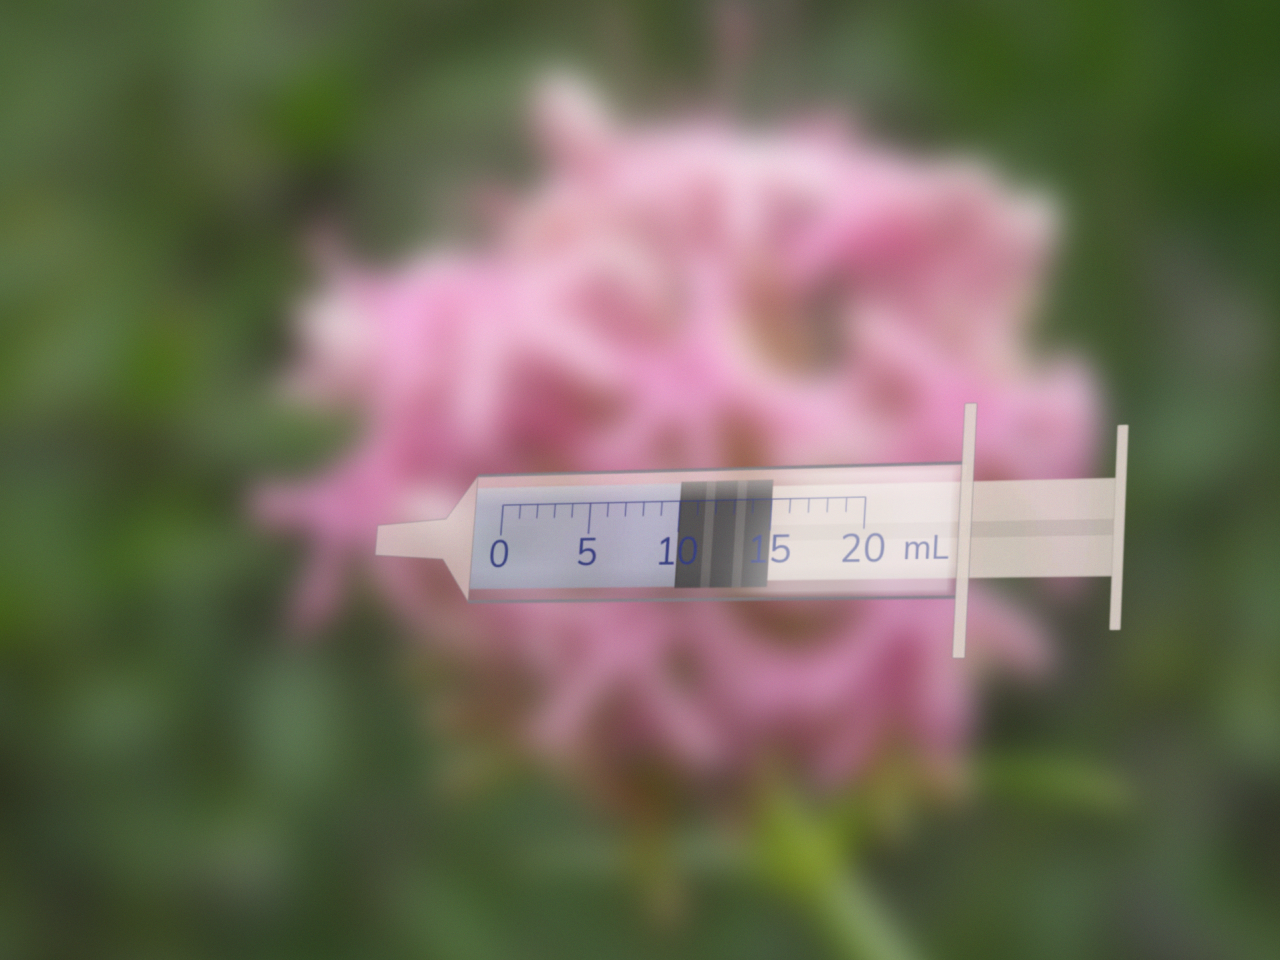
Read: 10mL
